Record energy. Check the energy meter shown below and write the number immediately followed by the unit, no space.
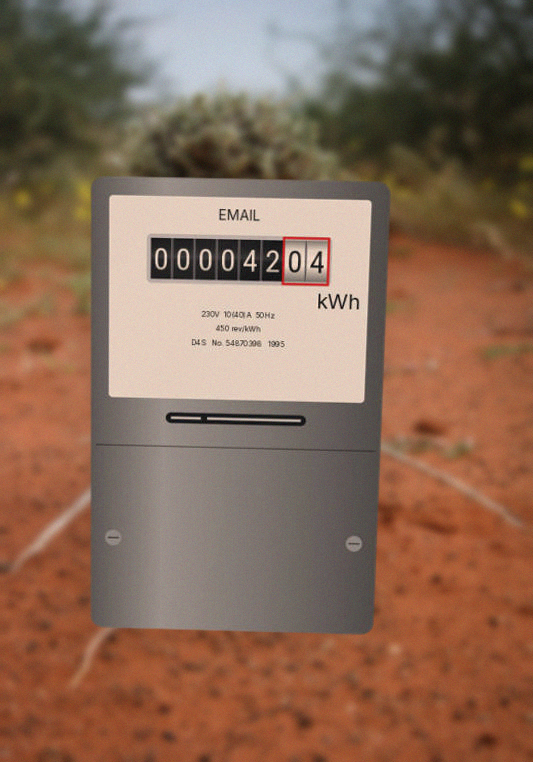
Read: 42.04kWh
